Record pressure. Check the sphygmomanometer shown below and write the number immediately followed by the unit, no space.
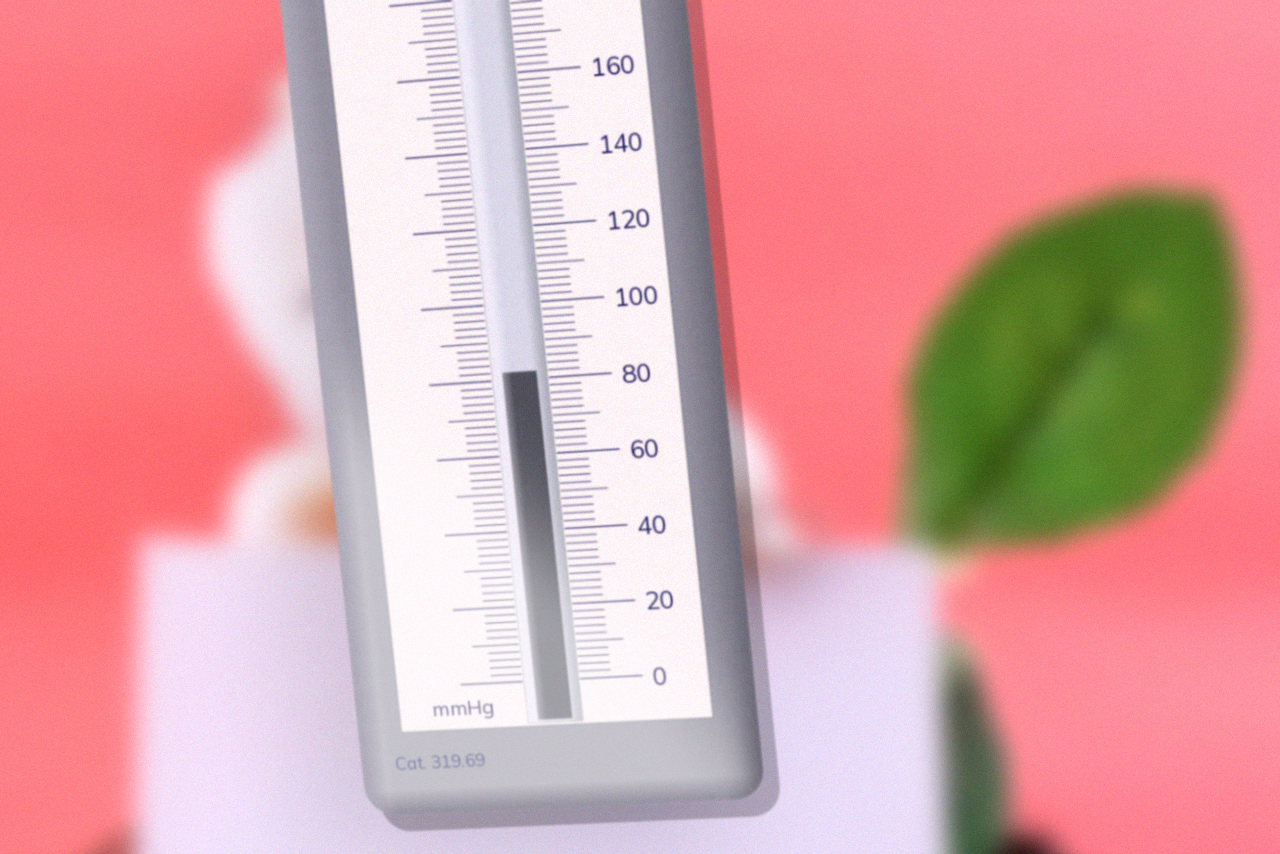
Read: 82mmHg
